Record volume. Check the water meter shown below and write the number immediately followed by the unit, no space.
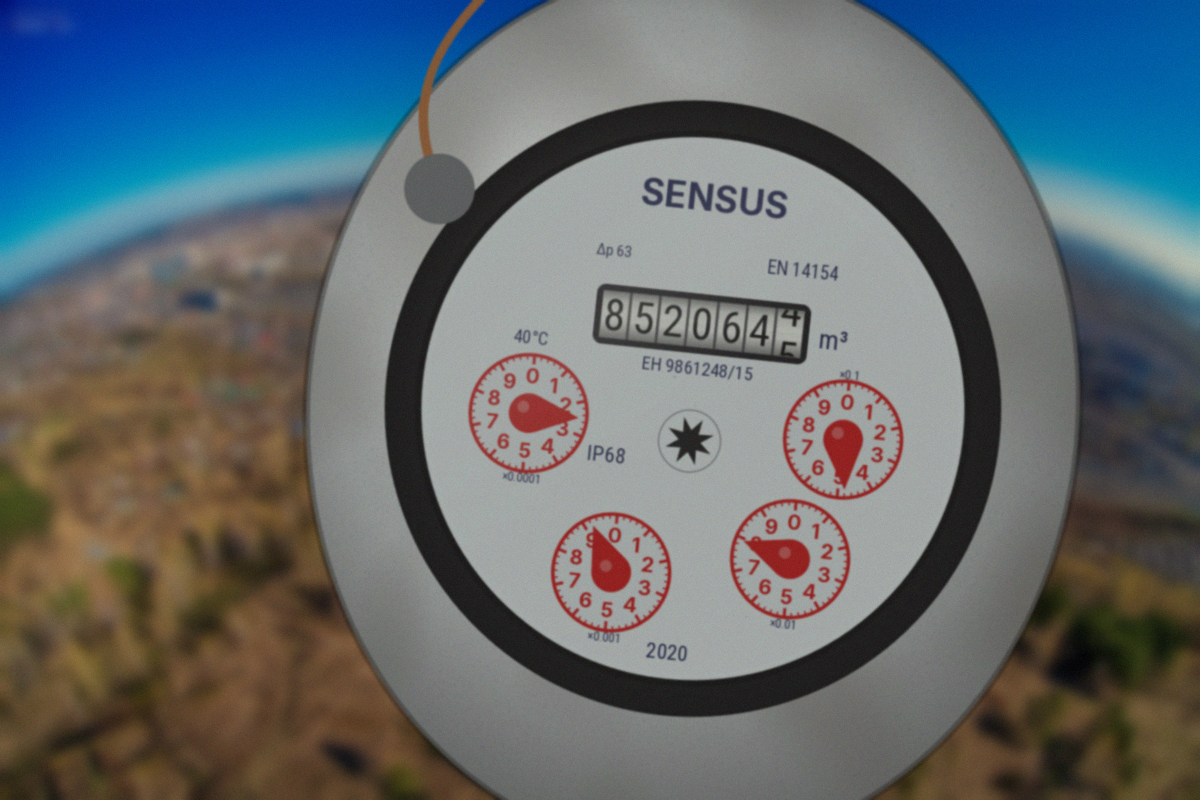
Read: 8520644.4792m³
